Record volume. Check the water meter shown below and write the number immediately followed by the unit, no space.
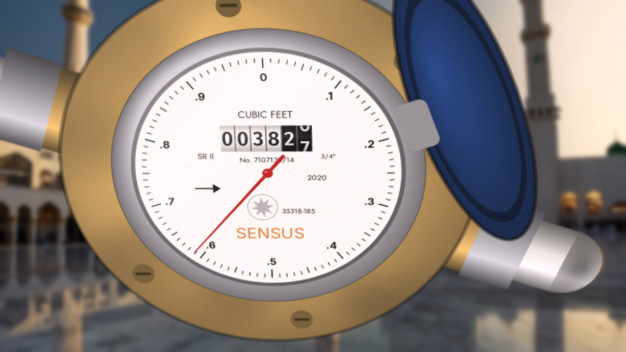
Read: 3826.61ft³
